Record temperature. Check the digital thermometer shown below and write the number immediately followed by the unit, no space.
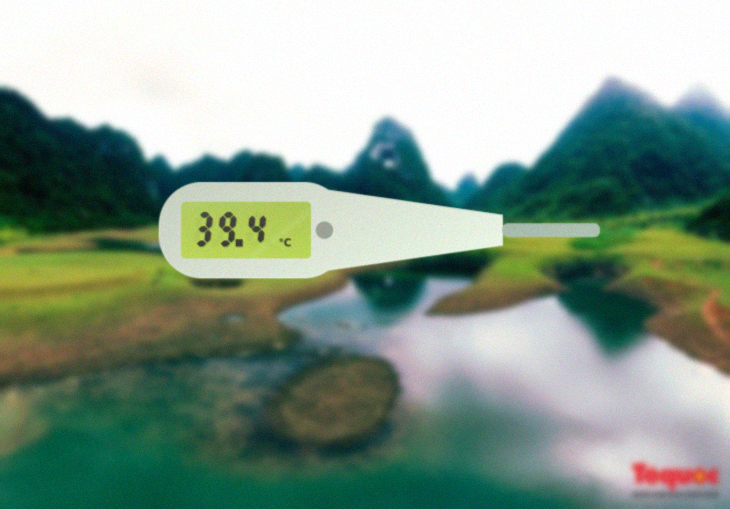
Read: 39.4°C
